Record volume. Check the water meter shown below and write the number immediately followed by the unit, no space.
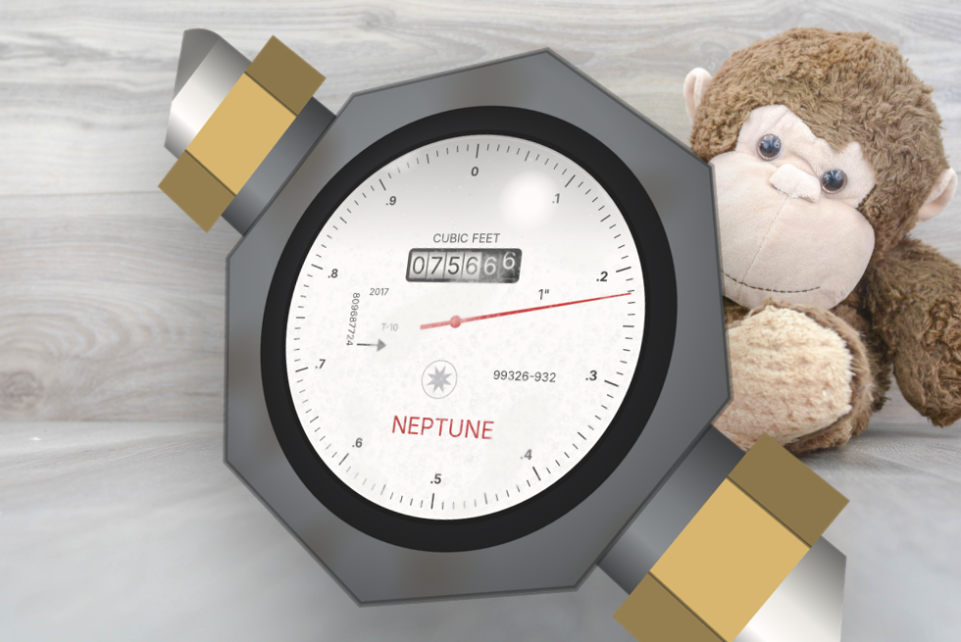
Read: 75666.22ft³
